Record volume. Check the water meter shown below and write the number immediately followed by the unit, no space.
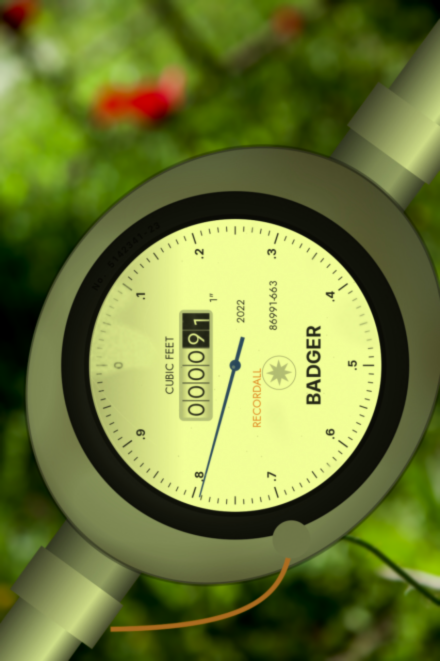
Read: 90.79ft³
